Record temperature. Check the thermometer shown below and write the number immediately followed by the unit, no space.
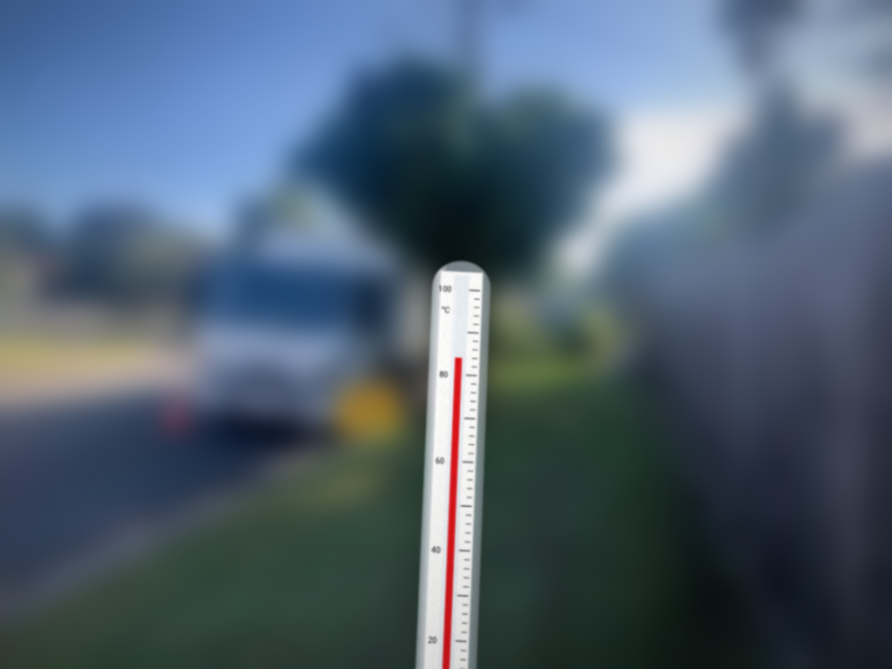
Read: 84°C
